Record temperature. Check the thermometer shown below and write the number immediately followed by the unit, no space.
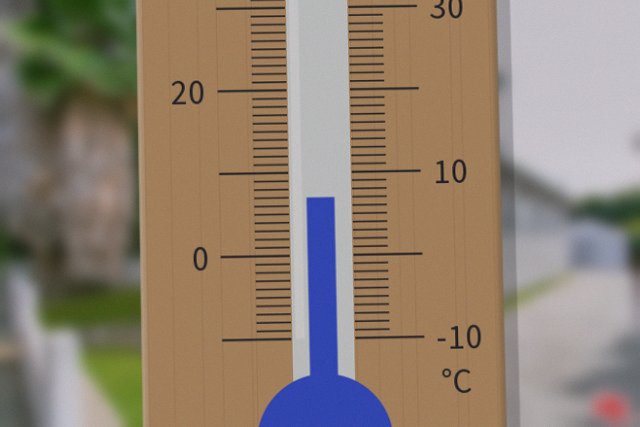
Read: 7°C
